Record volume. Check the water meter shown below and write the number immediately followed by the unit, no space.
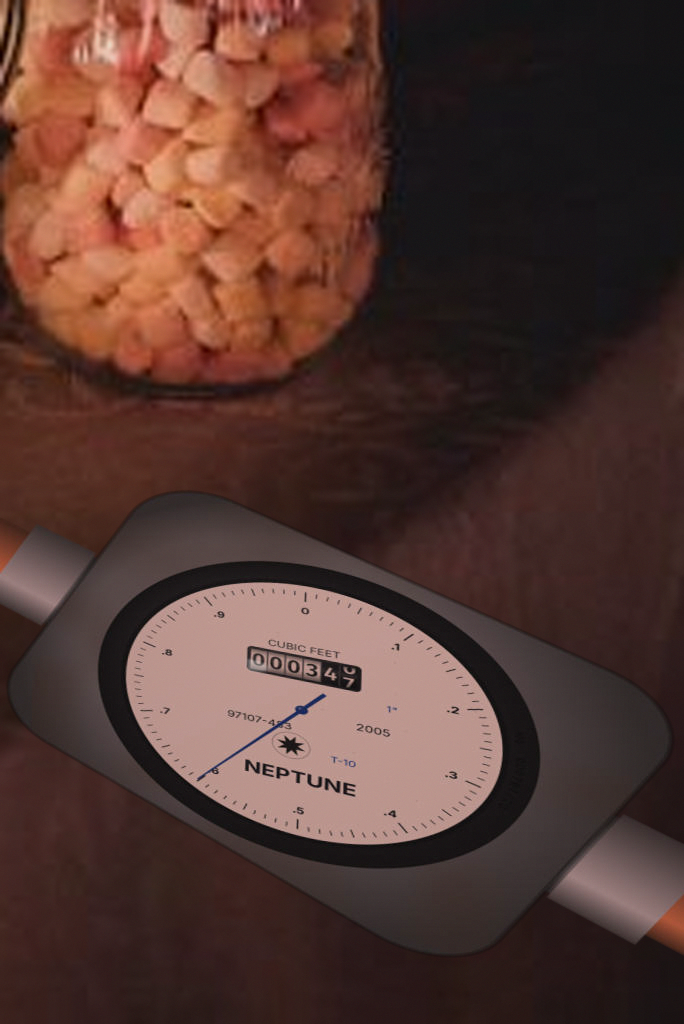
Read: 346.60ft³
